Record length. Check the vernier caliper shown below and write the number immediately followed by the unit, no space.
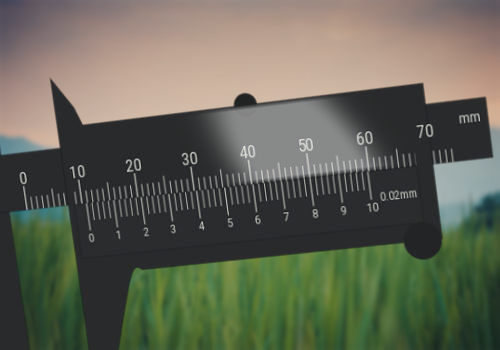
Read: 10.8mm
